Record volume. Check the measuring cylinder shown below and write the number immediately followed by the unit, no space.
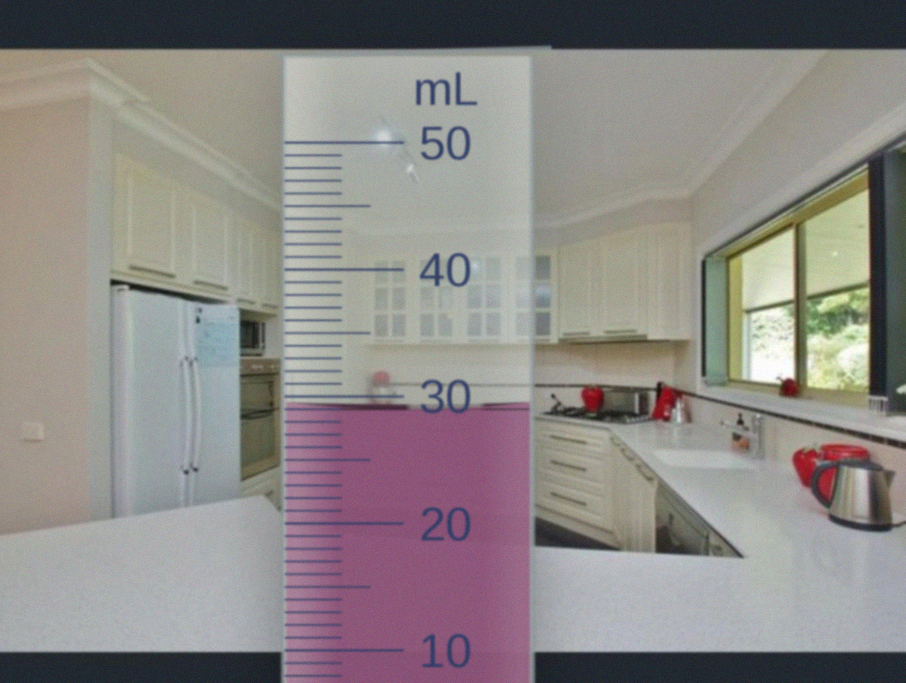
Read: 29mL
